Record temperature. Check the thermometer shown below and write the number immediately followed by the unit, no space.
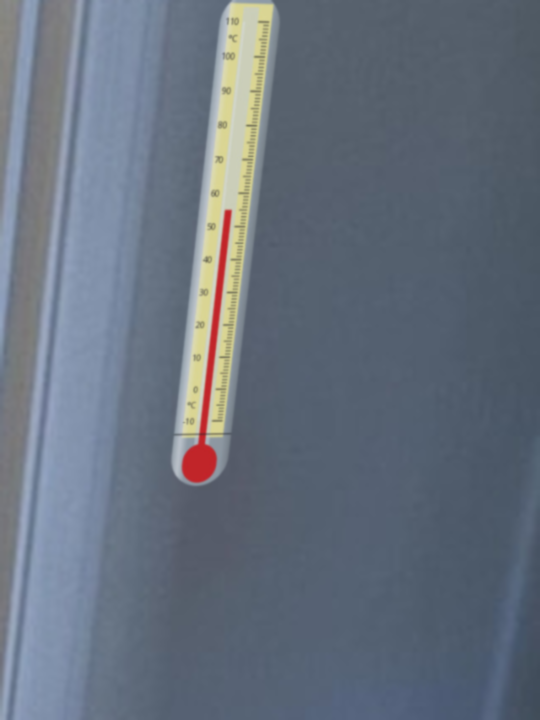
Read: 55°C
